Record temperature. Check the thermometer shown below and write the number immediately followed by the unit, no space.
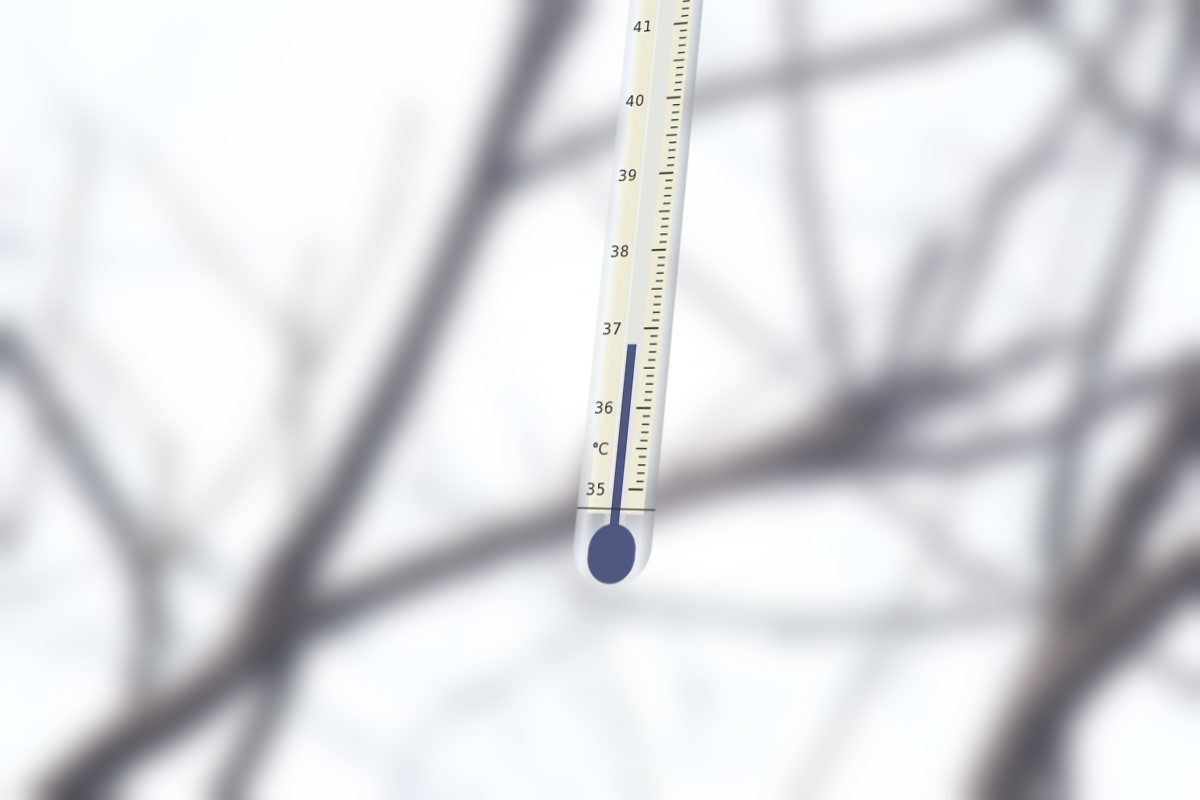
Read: 36.8°C
